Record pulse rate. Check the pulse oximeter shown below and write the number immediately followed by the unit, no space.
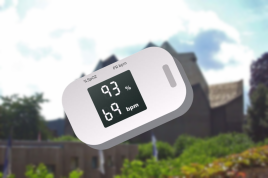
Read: 69bpm
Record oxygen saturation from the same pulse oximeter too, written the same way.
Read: 93%
